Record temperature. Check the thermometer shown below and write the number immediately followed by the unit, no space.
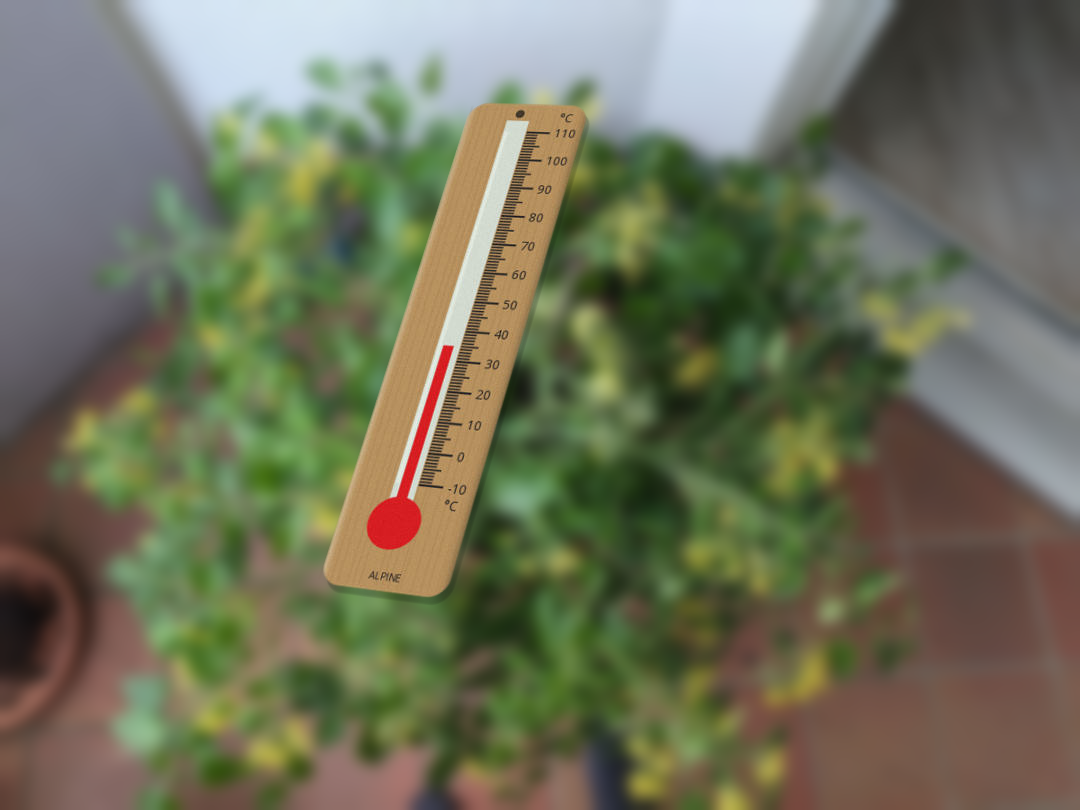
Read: 35°C
